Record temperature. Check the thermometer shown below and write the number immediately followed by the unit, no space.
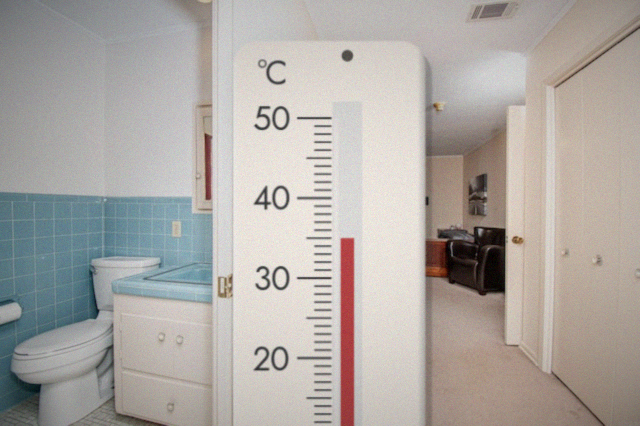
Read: 35°C
